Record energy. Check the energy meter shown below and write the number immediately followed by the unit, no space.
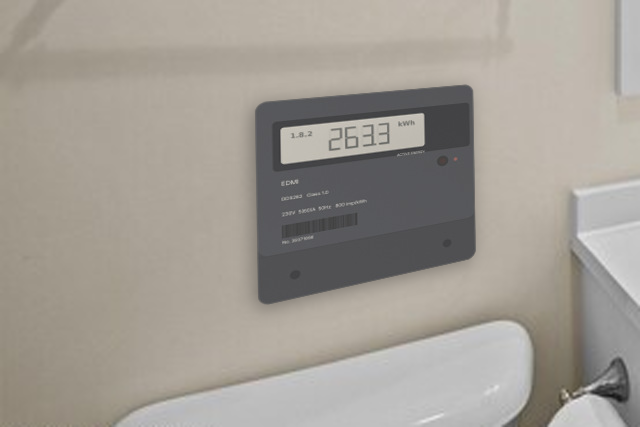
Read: 263.3kWh
